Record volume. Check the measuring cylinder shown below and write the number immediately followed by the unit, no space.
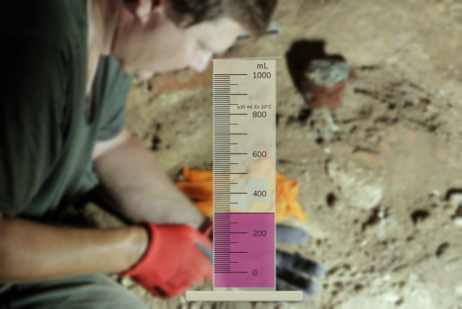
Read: 300mL
